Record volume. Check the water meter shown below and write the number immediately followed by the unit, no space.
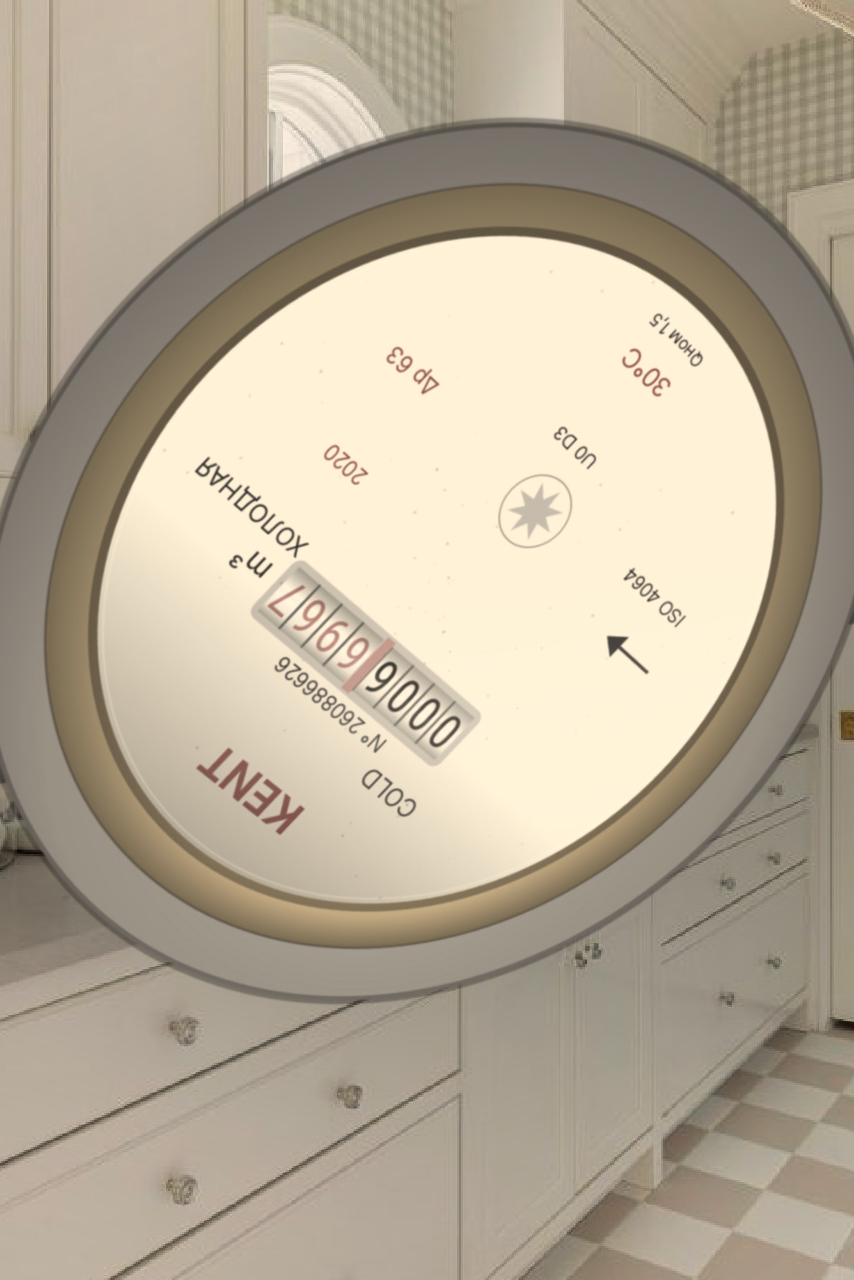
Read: 6.6967m³
